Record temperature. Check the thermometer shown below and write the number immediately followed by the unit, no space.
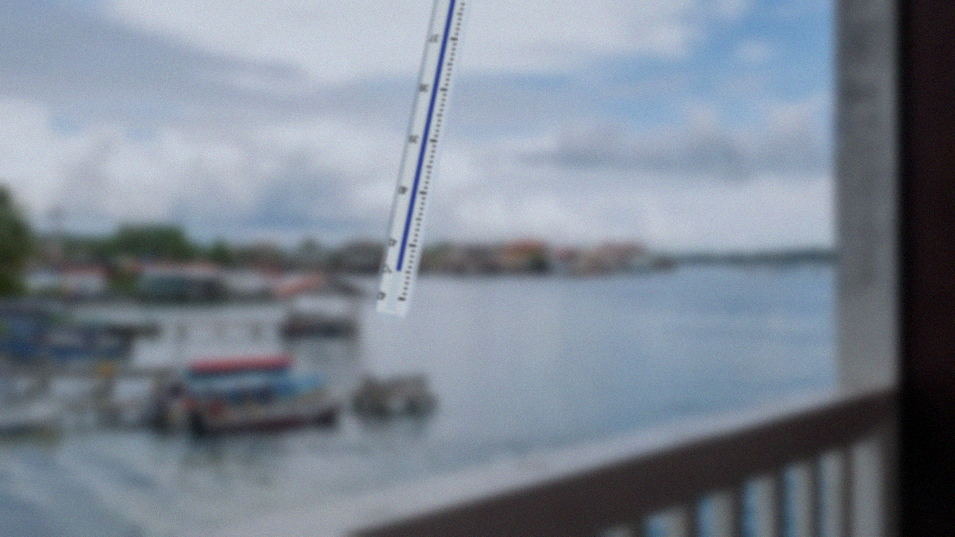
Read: 41.5°C
